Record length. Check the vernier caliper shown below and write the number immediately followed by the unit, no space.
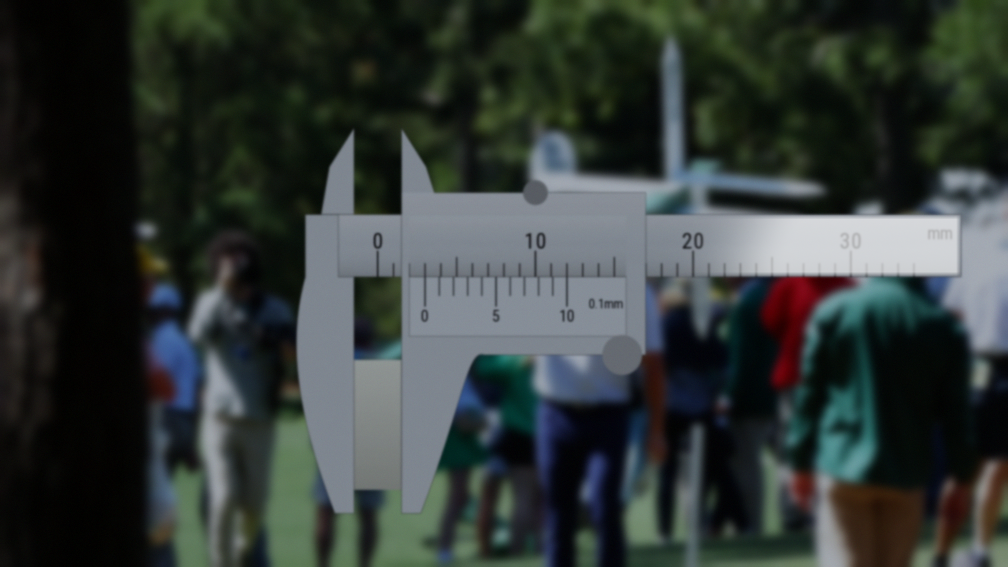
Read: 3.0mm
